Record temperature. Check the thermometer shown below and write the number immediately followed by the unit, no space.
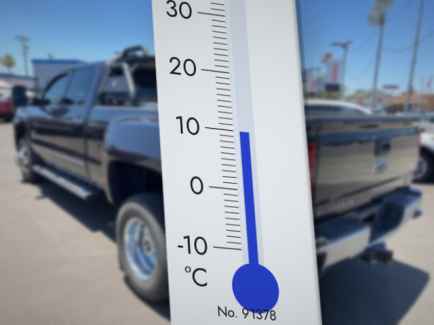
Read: 10°C
